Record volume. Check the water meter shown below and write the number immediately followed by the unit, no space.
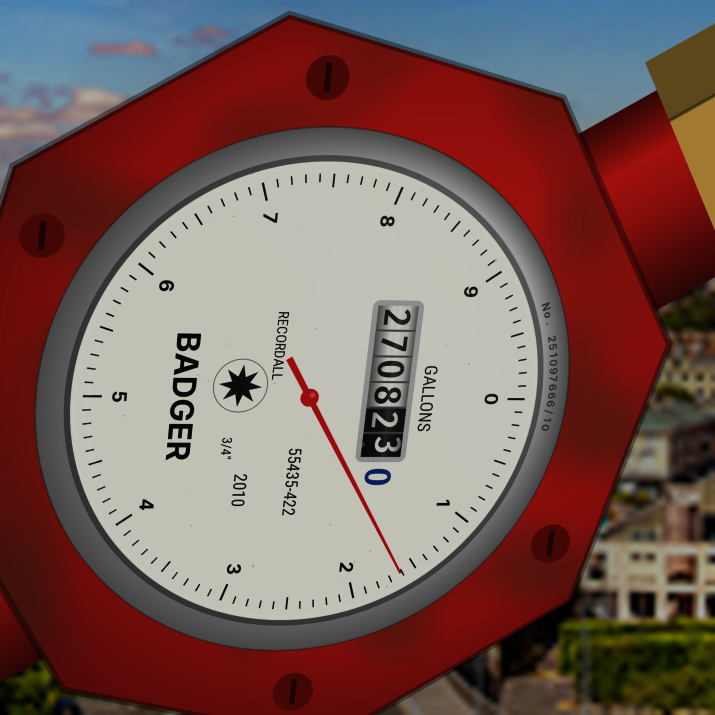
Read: 2708231.6gal
